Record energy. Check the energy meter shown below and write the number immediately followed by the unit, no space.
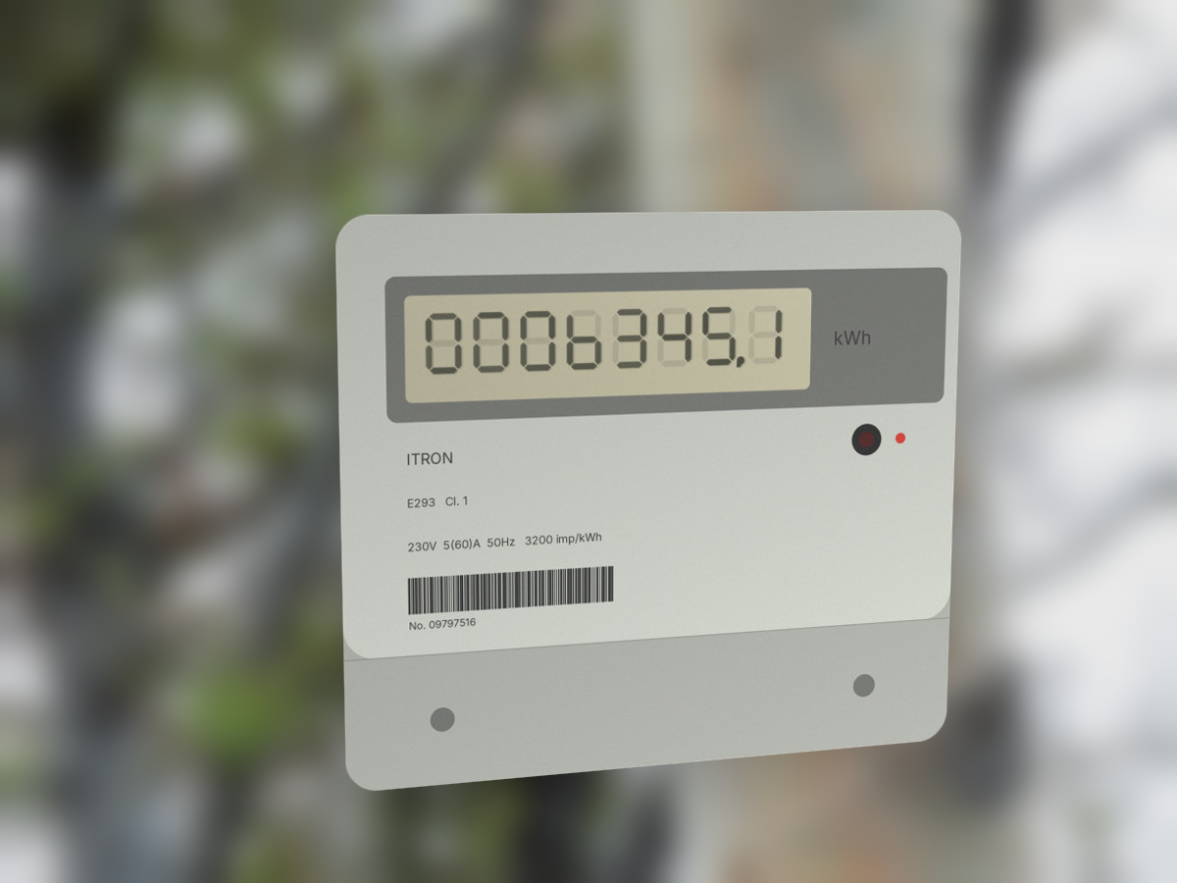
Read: 6345.1kWh
